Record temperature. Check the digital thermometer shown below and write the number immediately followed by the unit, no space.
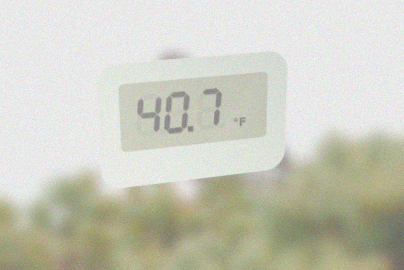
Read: 40.7°F
